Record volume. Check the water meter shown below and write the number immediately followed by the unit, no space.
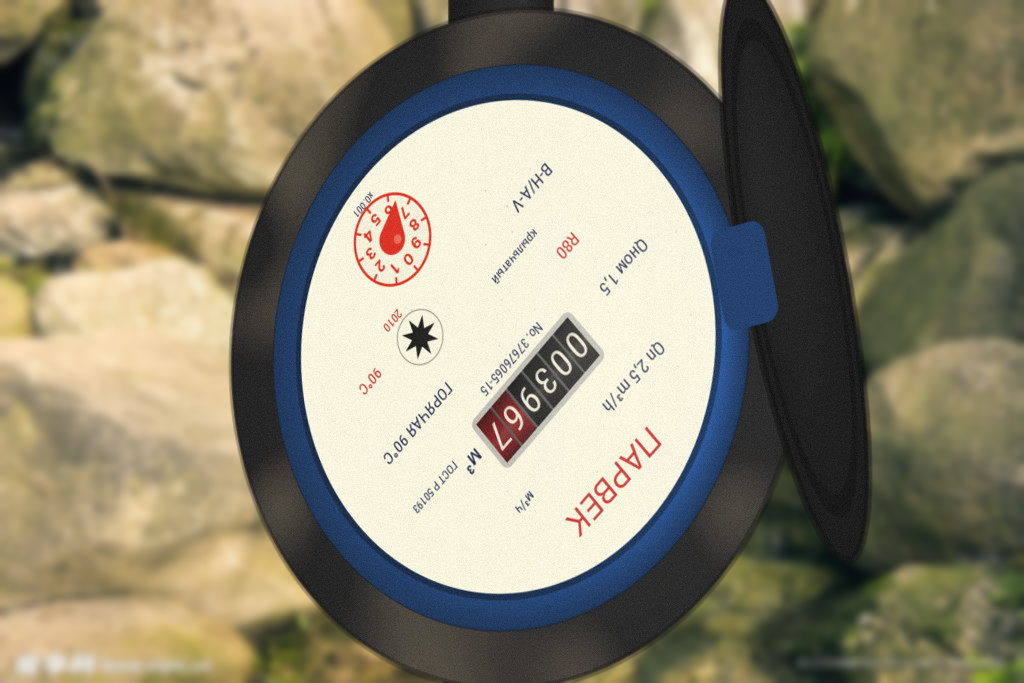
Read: 39.676m³
